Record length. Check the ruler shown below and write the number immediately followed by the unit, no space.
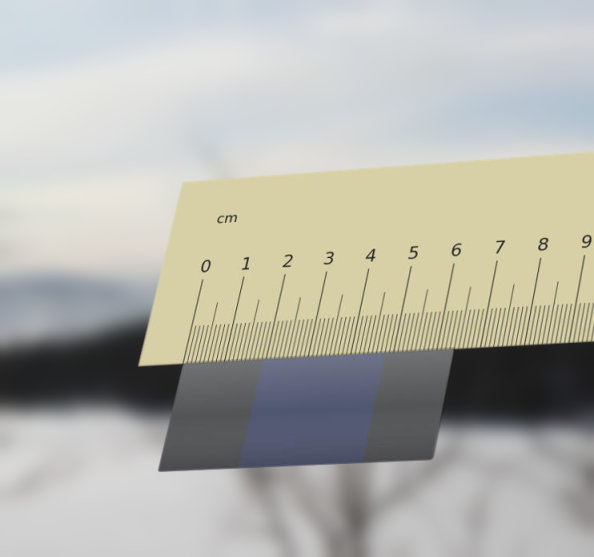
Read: 6.4cm
